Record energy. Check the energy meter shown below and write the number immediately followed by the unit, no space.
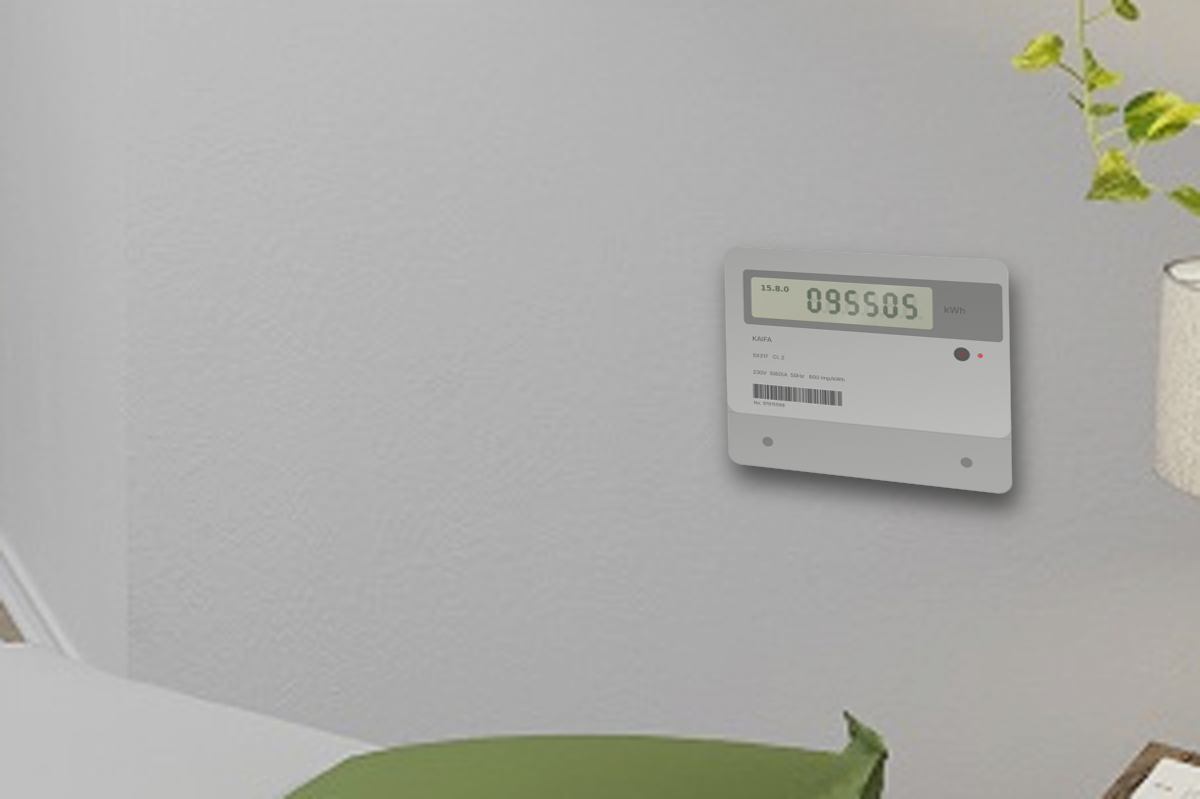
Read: 95505kWh
